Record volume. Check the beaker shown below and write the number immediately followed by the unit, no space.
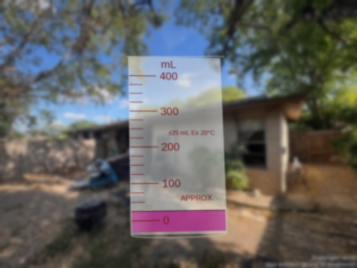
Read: 25mL
